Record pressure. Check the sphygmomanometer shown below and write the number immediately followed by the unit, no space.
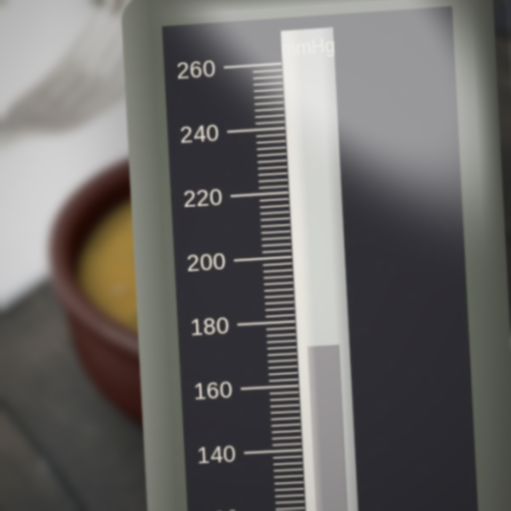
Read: 172mmHg
